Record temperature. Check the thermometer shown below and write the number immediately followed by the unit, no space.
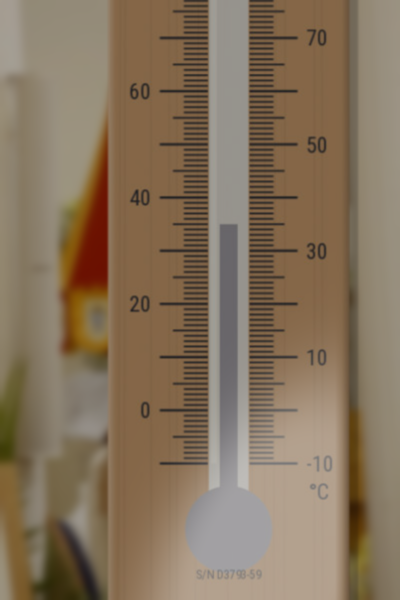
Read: 35°C
